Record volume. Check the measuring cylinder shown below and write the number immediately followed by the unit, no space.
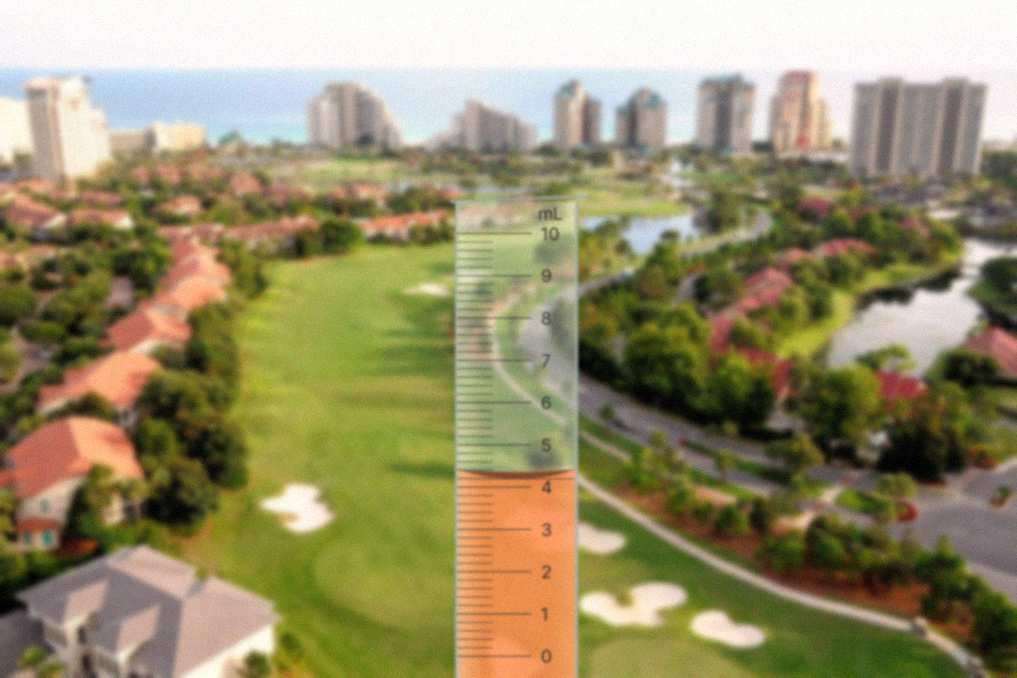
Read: 4.2mL
